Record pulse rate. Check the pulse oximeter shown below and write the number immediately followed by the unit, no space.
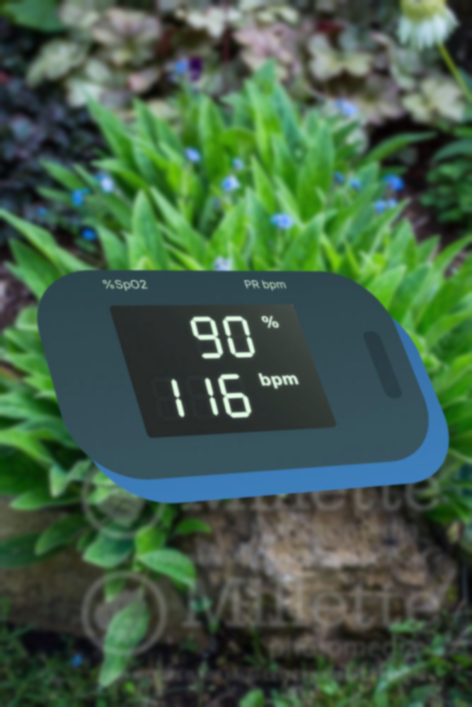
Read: 116bpm
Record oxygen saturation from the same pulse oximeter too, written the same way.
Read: 90%
